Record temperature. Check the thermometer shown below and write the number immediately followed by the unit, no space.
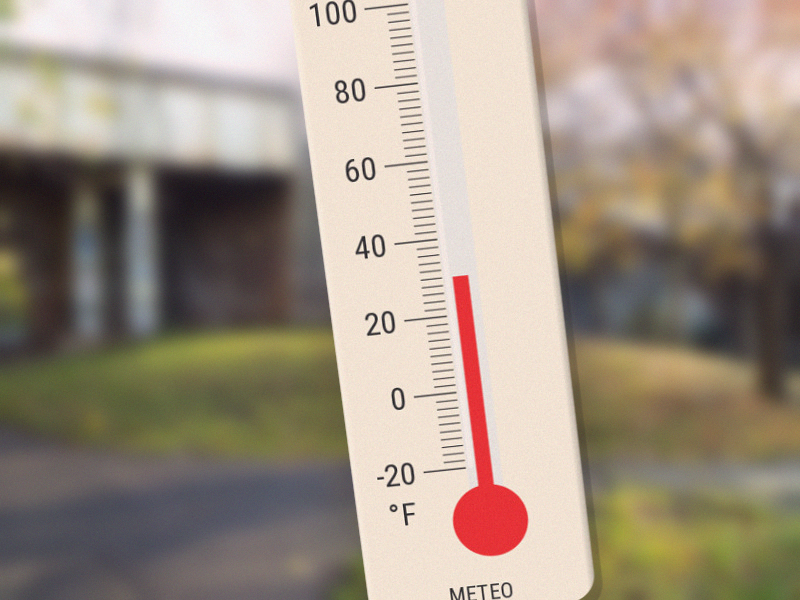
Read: 30°F
